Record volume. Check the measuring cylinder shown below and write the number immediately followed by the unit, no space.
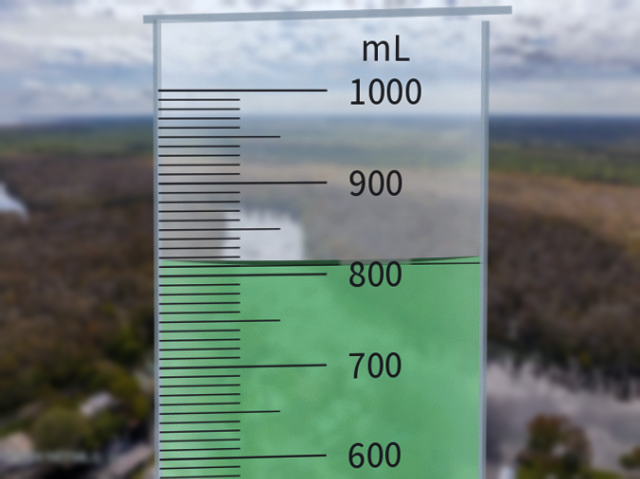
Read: 810mL
